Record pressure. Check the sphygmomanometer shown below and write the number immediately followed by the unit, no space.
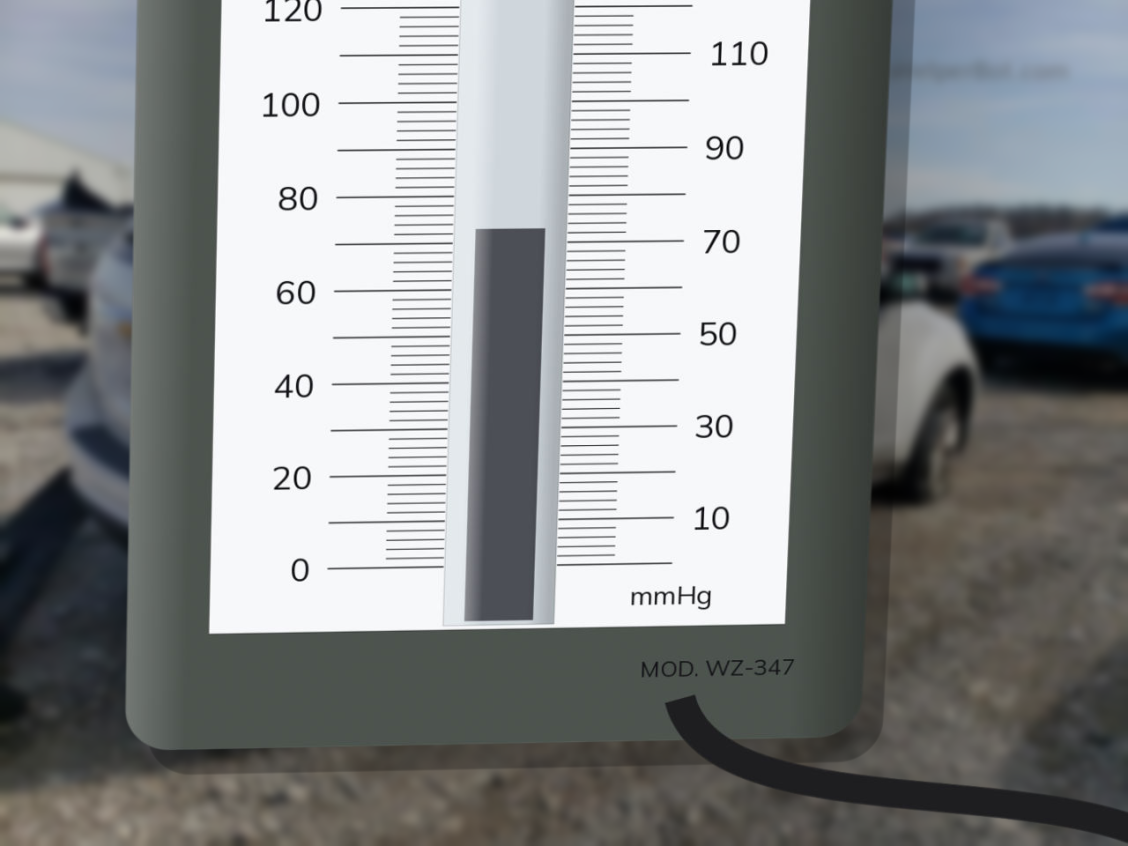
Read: 73mmHg
